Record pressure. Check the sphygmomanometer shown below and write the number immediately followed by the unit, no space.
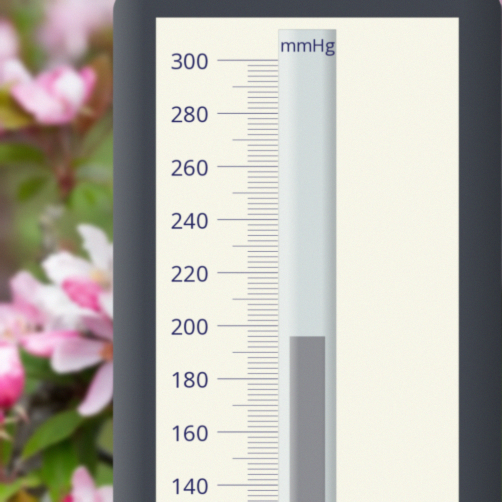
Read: 196mmHg
